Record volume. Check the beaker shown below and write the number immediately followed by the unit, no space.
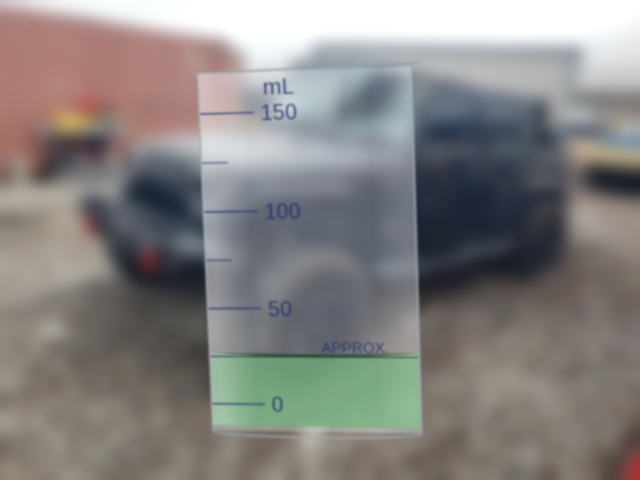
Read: 25mL
